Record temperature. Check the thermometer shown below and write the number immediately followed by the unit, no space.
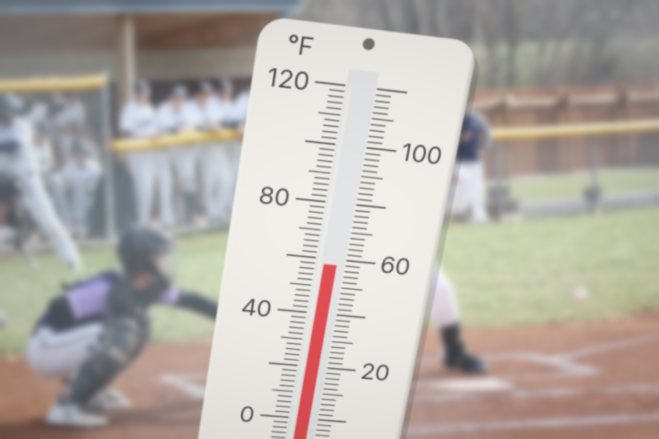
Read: 58°F
